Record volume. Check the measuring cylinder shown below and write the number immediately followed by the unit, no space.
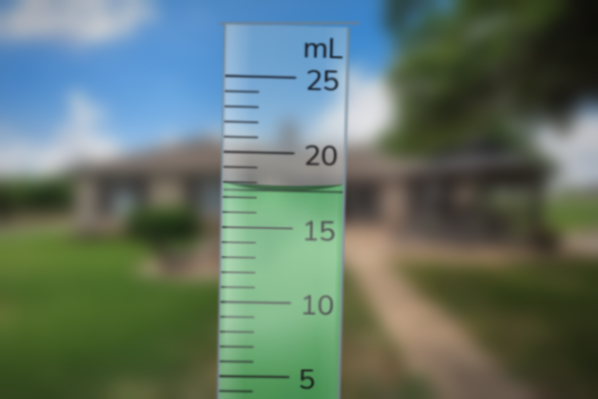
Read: 17.5mL
